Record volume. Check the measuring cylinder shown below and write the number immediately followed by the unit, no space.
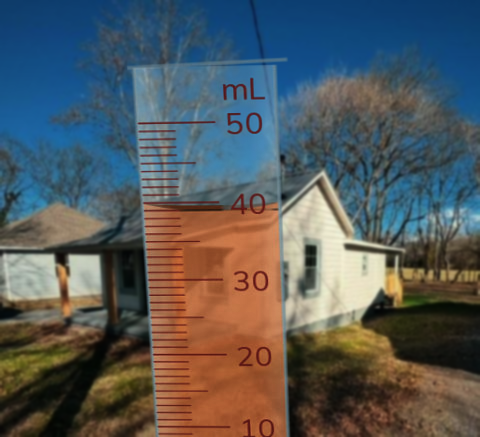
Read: 39mL
